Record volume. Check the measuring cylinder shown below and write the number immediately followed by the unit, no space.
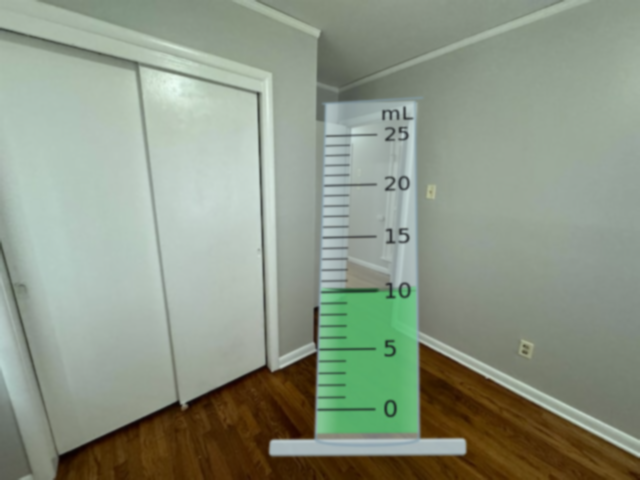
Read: 10mL
